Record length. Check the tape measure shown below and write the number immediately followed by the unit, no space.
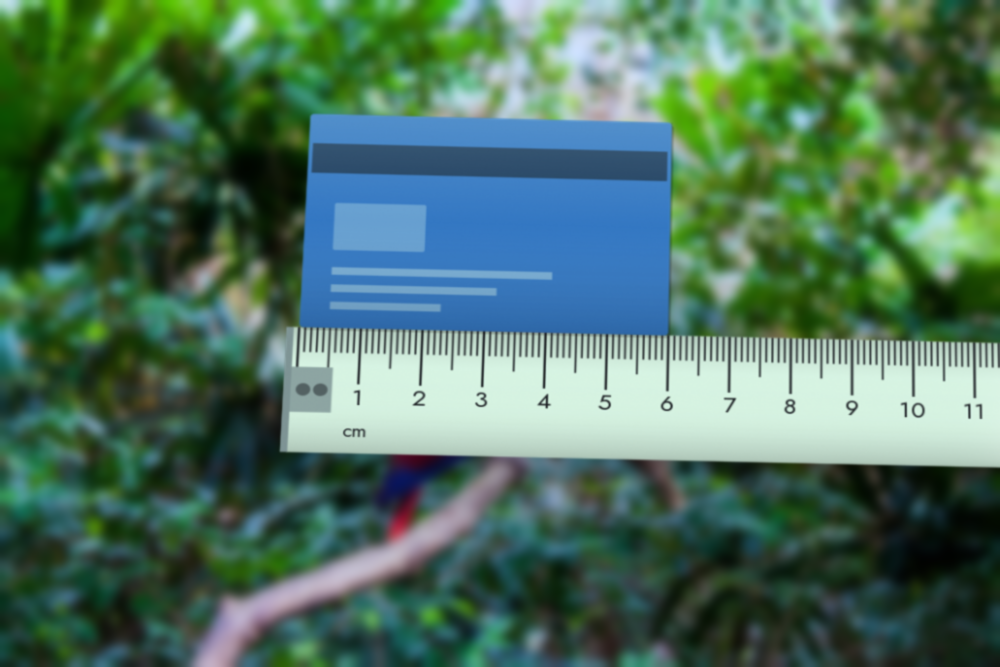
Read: 6cm
